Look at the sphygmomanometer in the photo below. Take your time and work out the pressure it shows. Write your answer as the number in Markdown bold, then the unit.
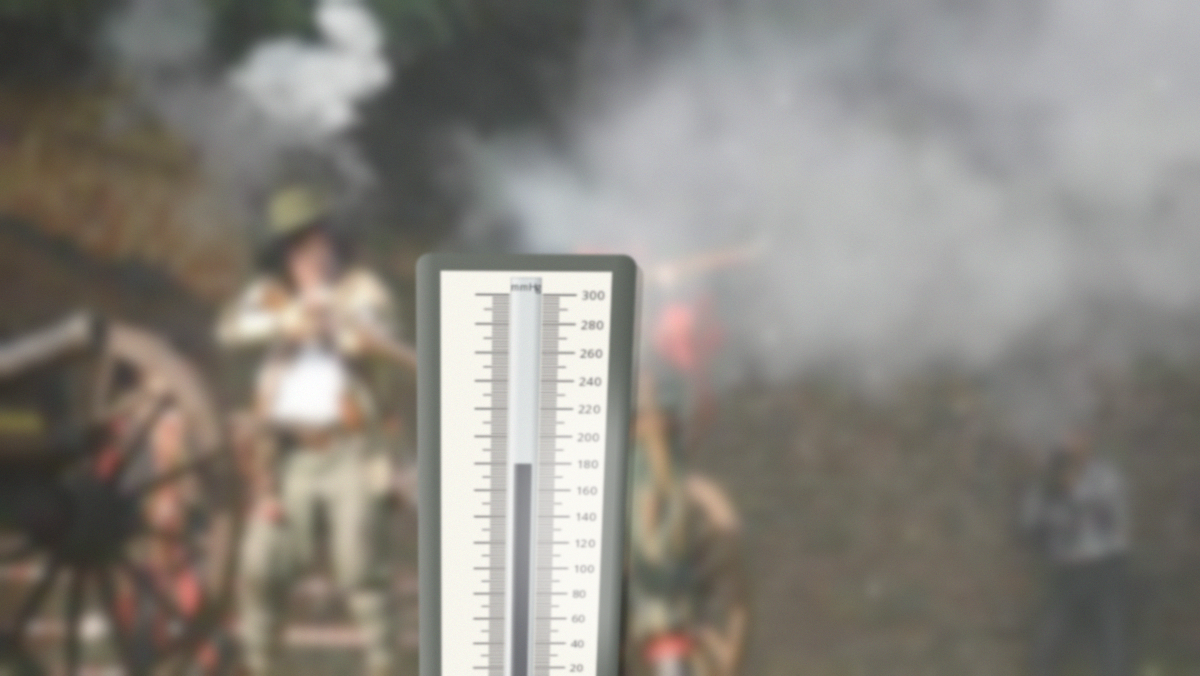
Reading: **180** mmHg
